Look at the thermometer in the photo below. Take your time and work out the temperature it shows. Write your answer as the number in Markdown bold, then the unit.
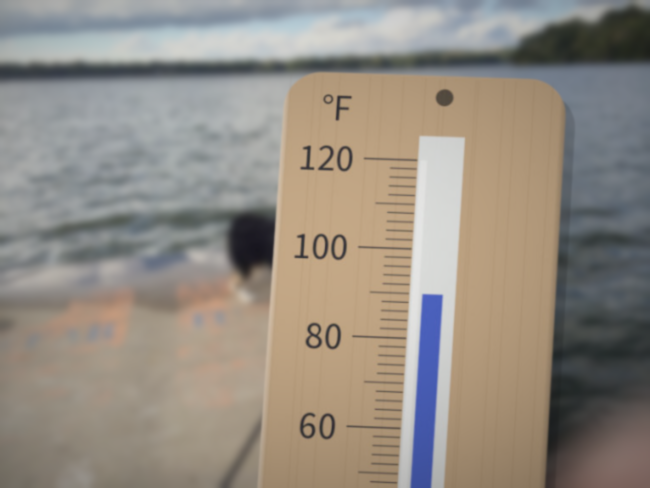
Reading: **90** °F
